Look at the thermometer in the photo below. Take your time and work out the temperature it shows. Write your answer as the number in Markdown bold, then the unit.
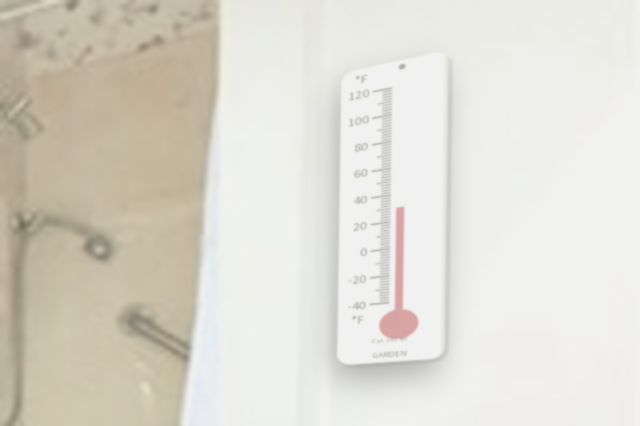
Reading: **30** °F
